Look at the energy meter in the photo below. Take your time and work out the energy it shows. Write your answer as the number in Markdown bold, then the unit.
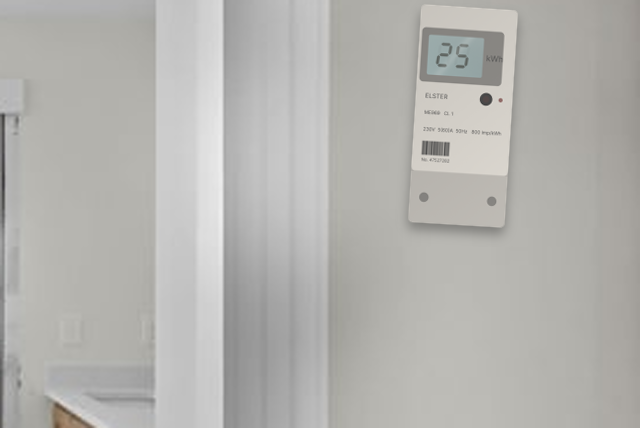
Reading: **25** kWh
